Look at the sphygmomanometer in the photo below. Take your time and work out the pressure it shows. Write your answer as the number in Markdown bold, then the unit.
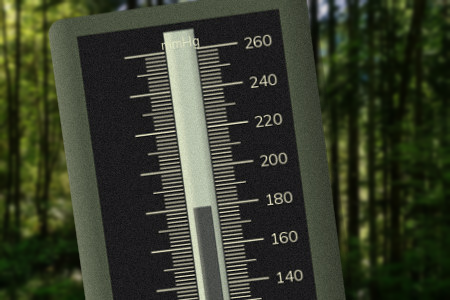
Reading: **180** mmHg
